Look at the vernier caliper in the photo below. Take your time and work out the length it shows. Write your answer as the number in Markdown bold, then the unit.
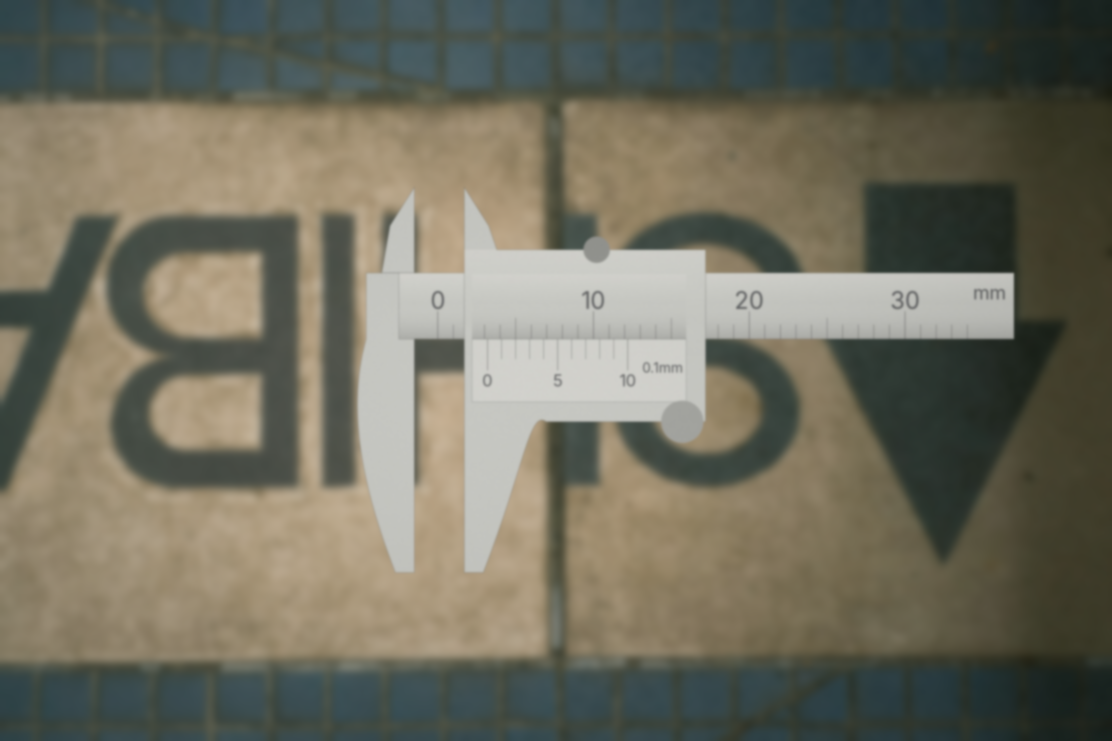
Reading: **3.2** mm
